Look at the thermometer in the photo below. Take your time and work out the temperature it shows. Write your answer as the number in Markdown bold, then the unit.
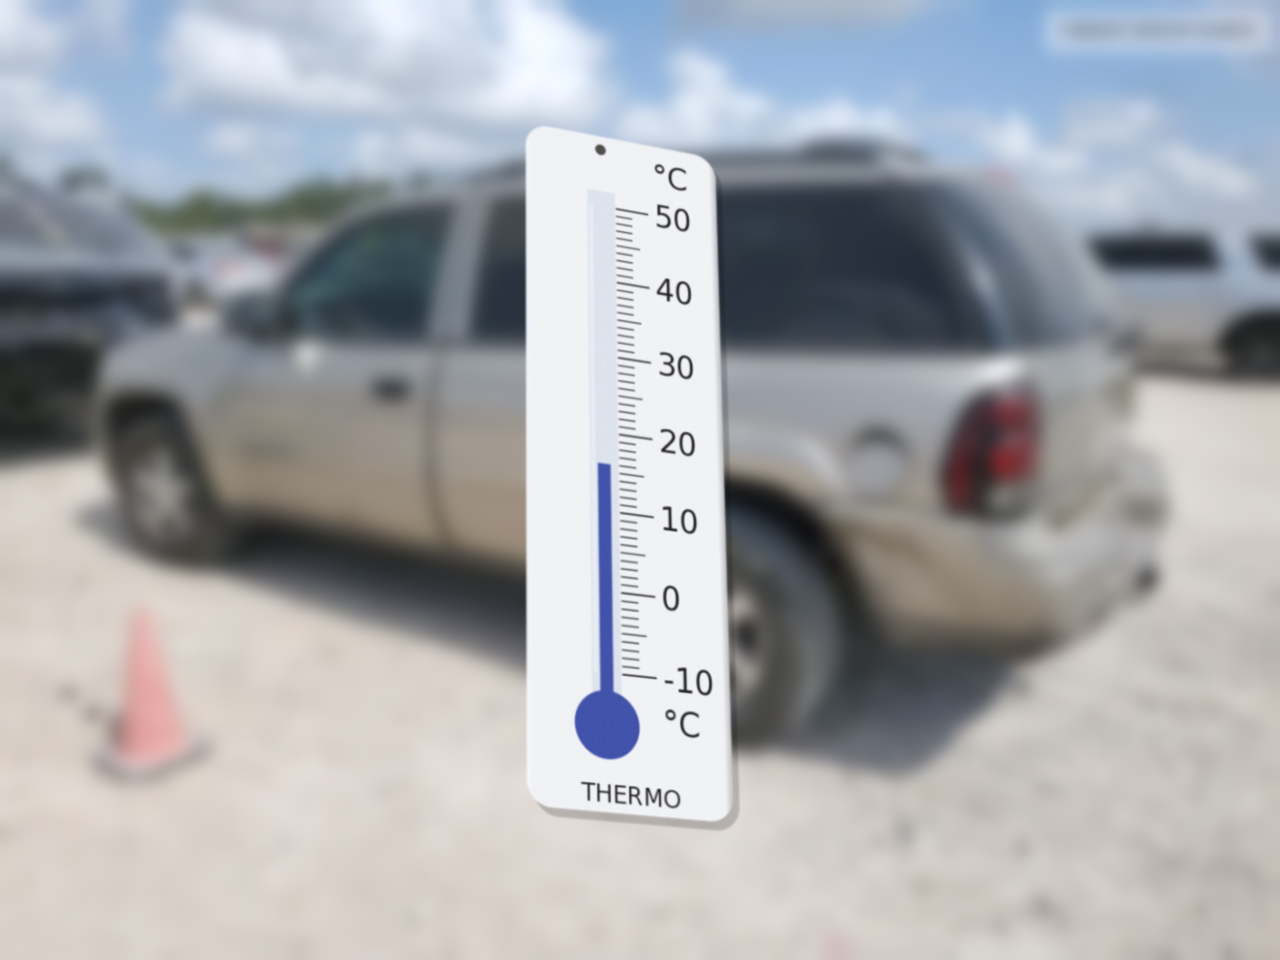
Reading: **16** °C
